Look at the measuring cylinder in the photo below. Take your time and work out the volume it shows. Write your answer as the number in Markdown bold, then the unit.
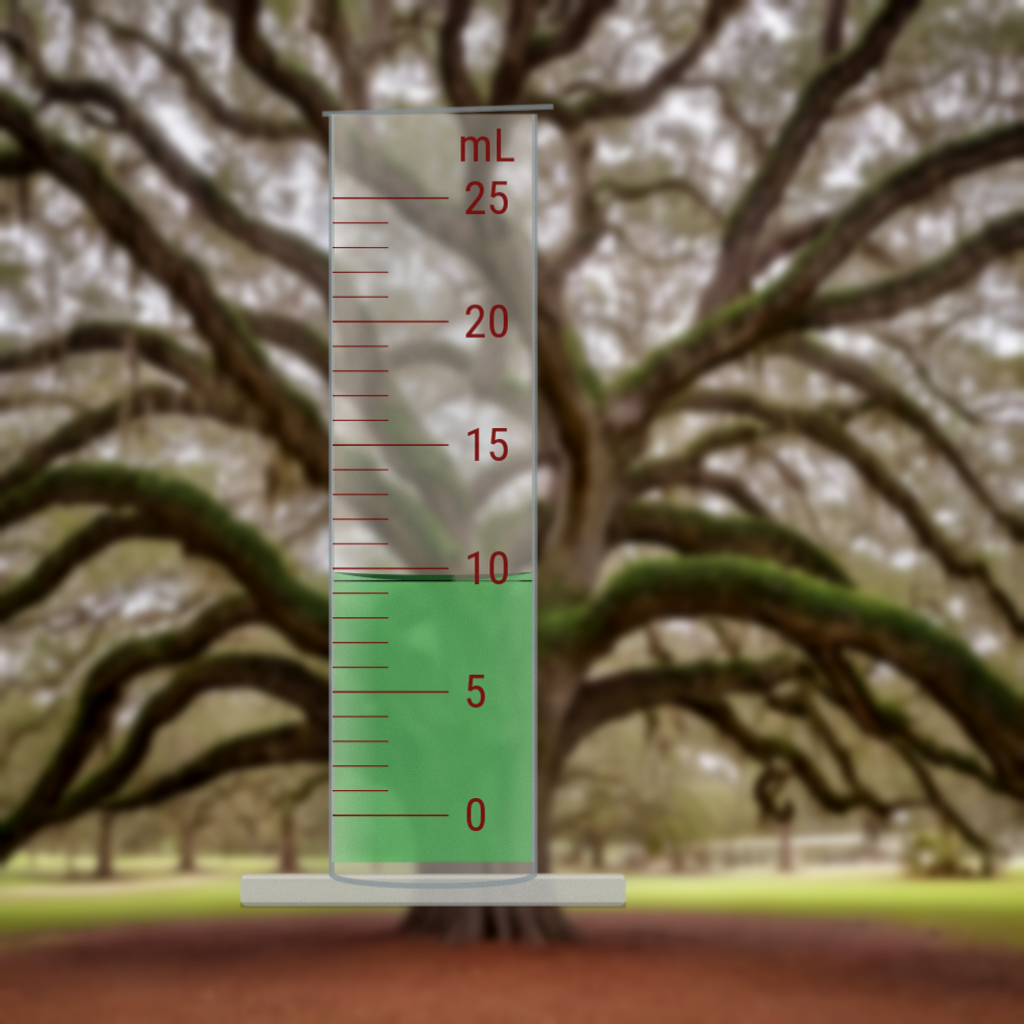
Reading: **9.5** mL
